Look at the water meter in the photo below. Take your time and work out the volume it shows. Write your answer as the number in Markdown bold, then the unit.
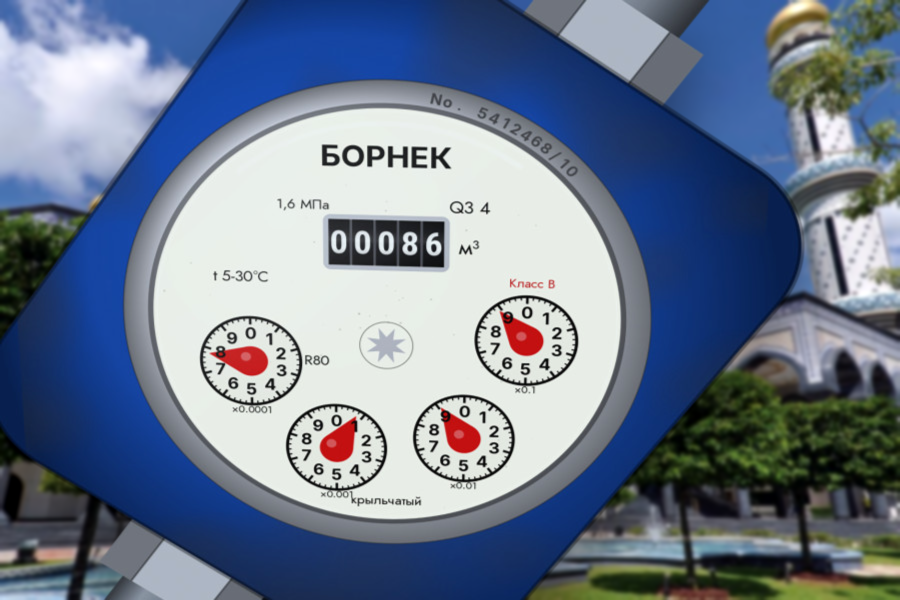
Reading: **86.8907** m³
